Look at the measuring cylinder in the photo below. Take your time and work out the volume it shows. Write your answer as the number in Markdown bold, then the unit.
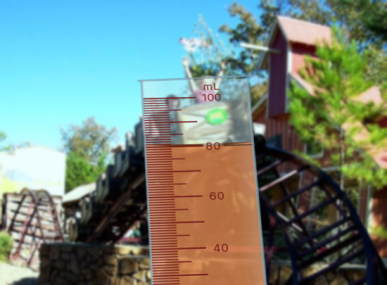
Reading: **80** mL
